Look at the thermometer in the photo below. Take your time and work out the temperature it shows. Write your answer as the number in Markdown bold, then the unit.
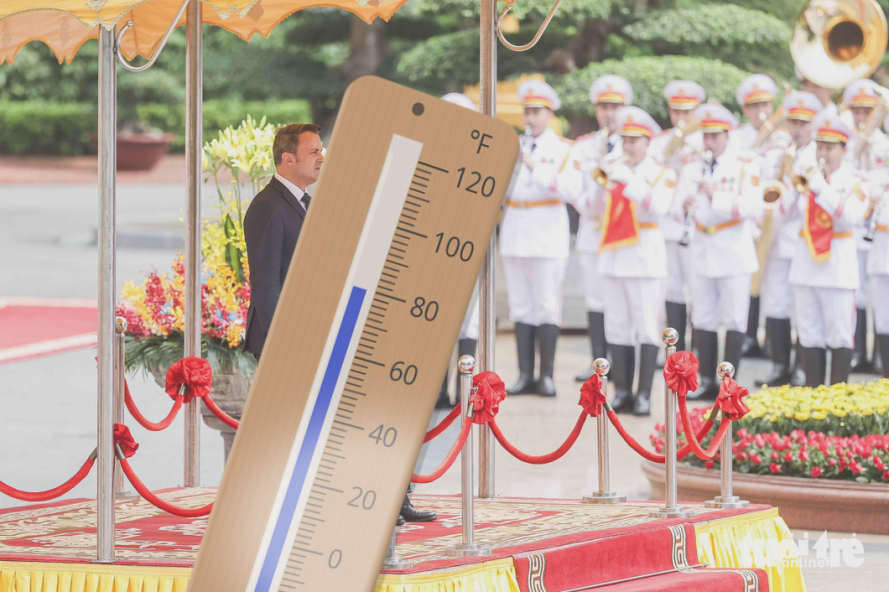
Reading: **80** °F
